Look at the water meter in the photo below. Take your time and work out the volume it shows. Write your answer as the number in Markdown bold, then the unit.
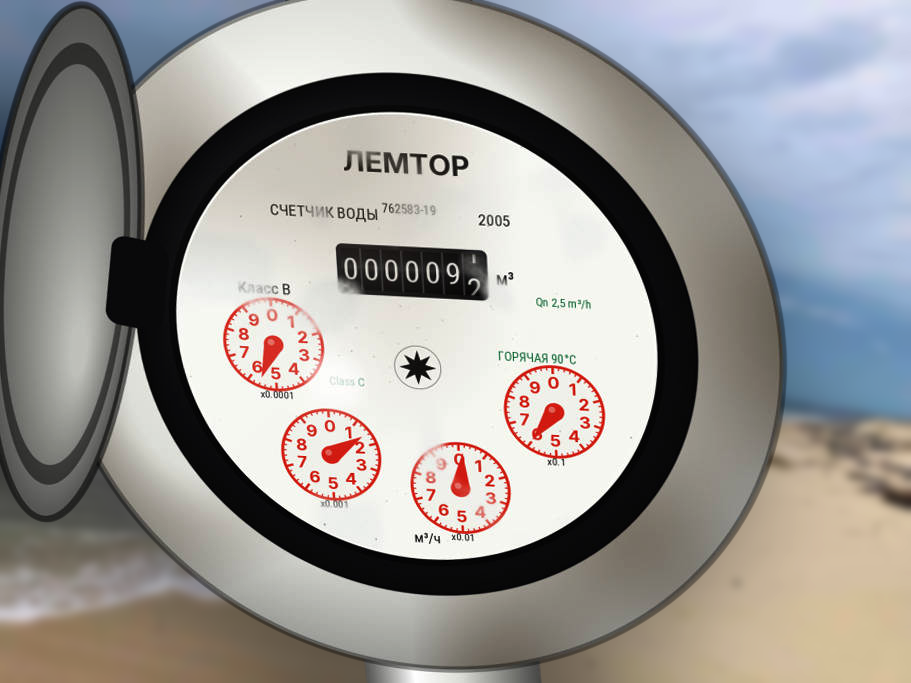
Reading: **91.6015** m³
